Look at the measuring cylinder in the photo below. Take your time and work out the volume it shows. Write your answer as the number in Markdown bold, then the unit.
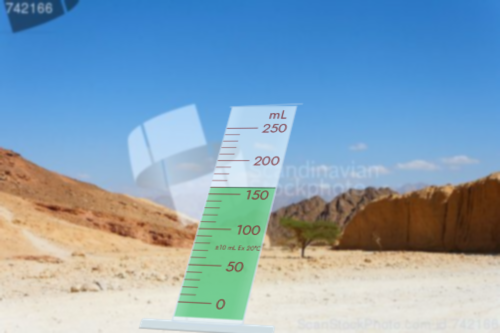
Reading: **160** mL
